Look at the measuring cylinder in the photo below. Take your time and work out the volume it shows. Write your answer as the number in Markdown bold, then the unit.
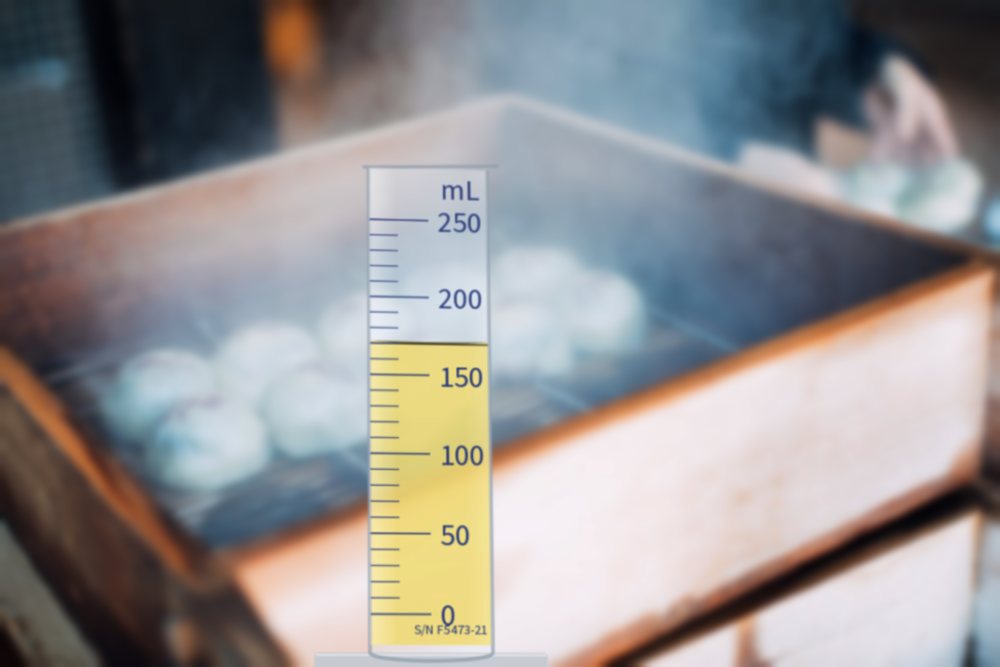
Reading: **170** mL
